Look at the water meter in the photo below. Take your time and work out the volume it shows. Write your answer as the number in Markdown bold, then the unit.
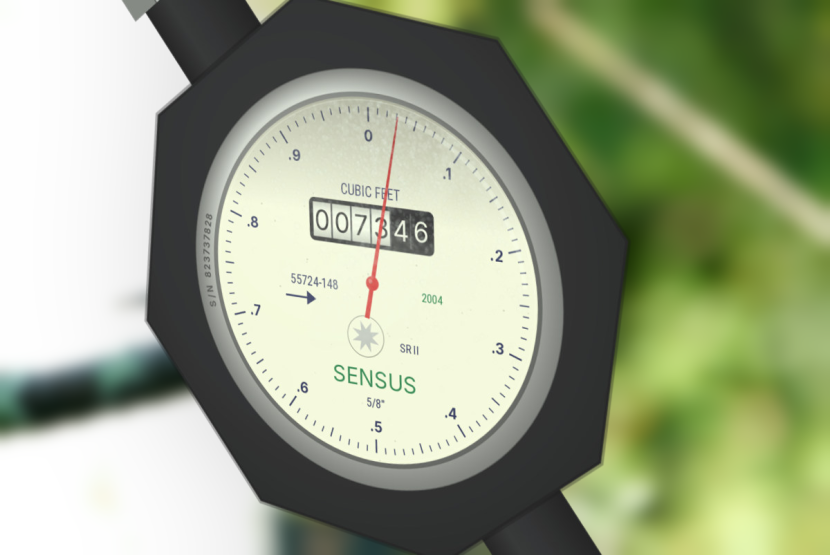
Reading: **7346.03** ft³
